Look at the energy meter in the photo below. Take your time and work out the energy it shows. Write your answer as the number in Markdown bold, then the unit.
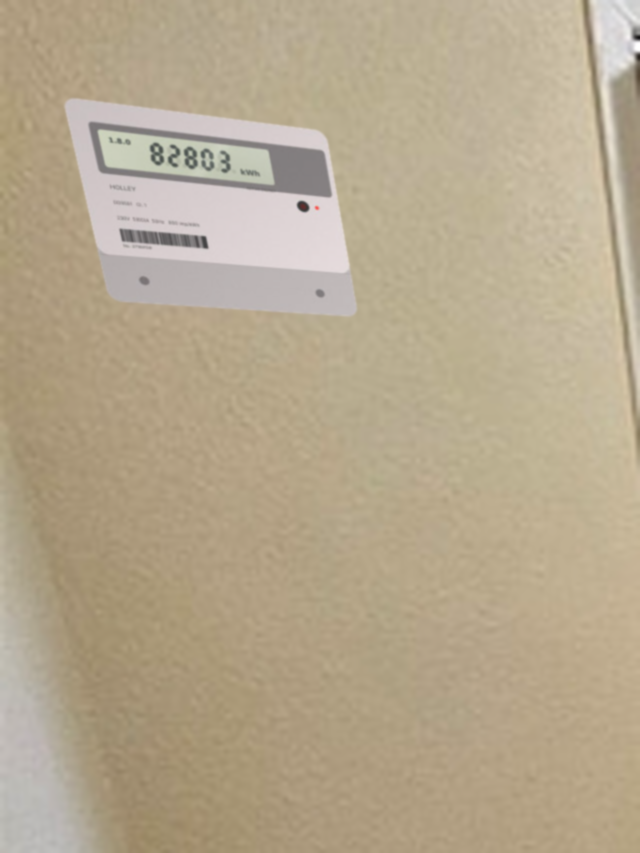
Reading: **82803** kWh
